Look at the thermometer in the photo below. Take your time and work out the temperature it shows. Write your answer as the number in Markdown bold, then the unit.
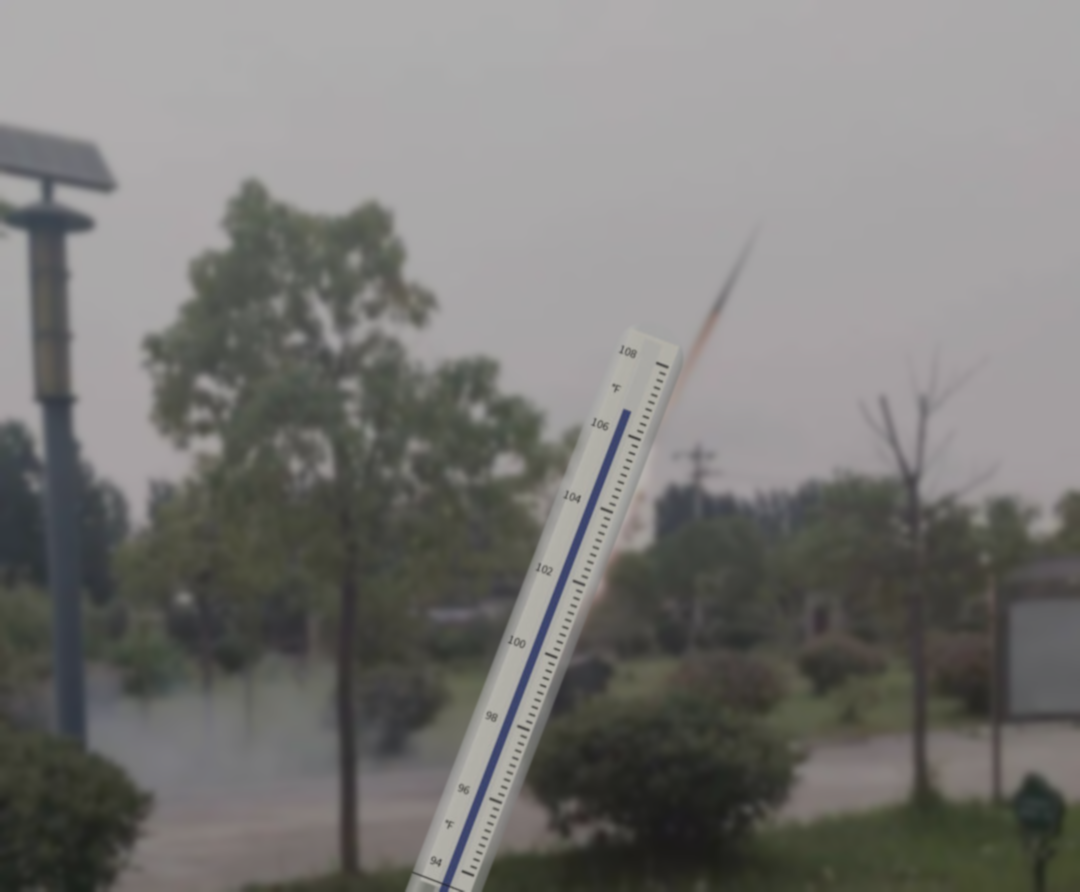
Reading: **106.6** °F
